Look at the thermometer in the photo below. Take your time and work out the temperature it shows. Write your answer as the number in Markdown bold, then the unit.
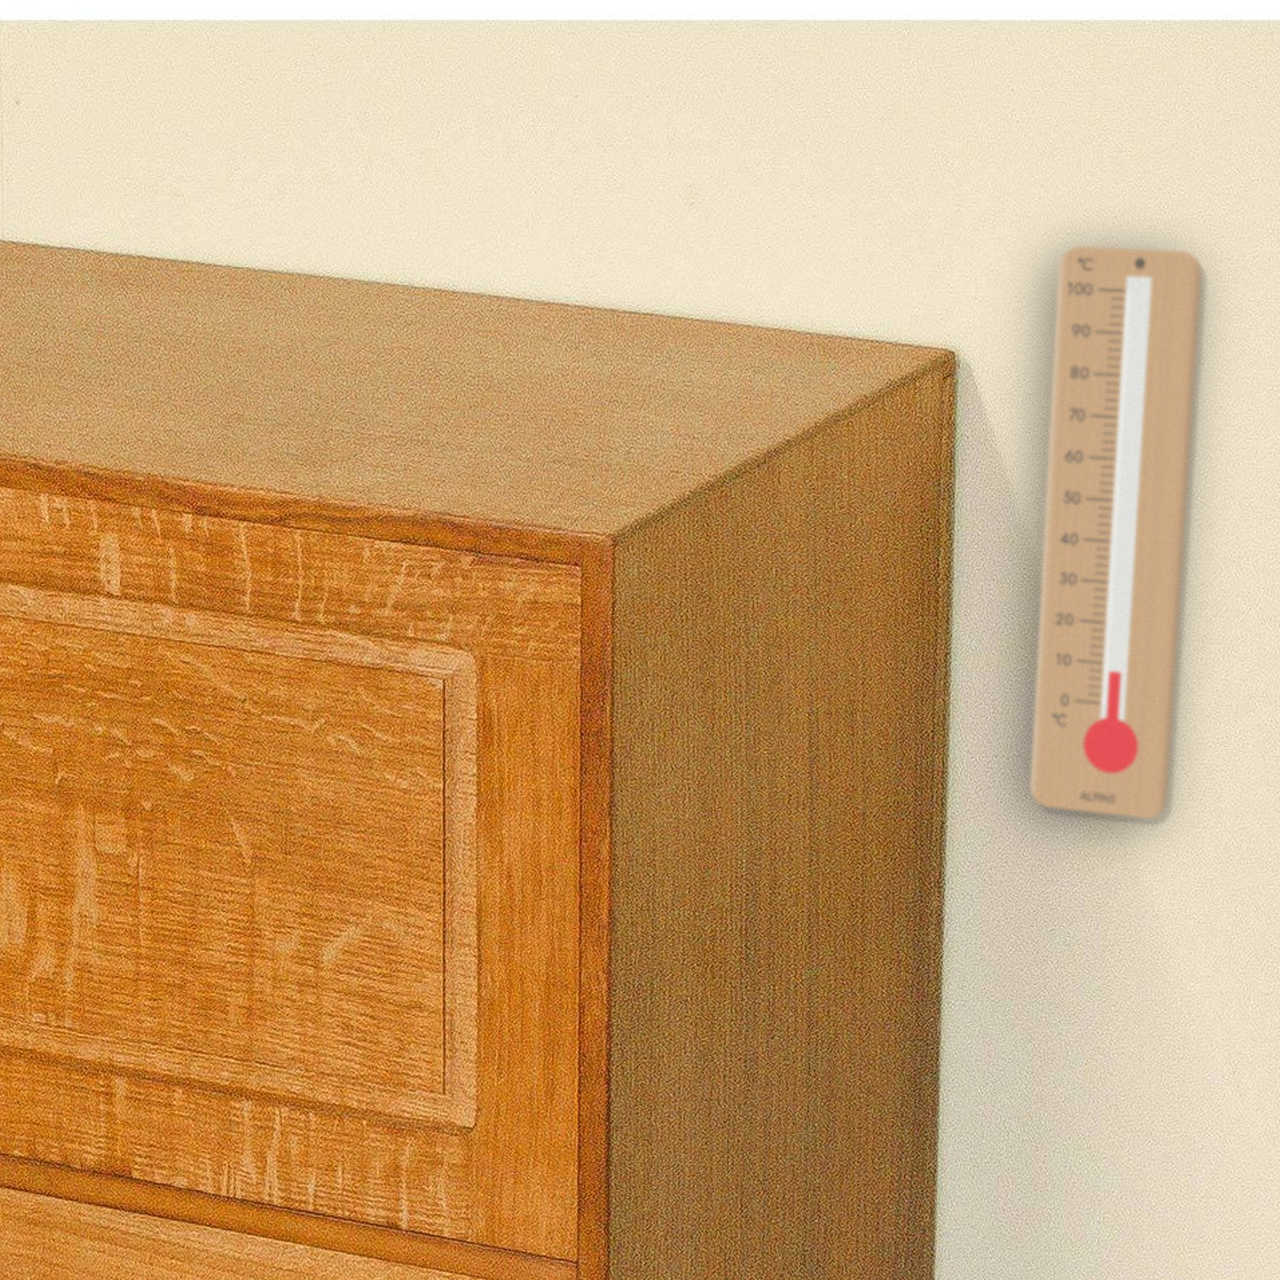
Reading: **8** °C
